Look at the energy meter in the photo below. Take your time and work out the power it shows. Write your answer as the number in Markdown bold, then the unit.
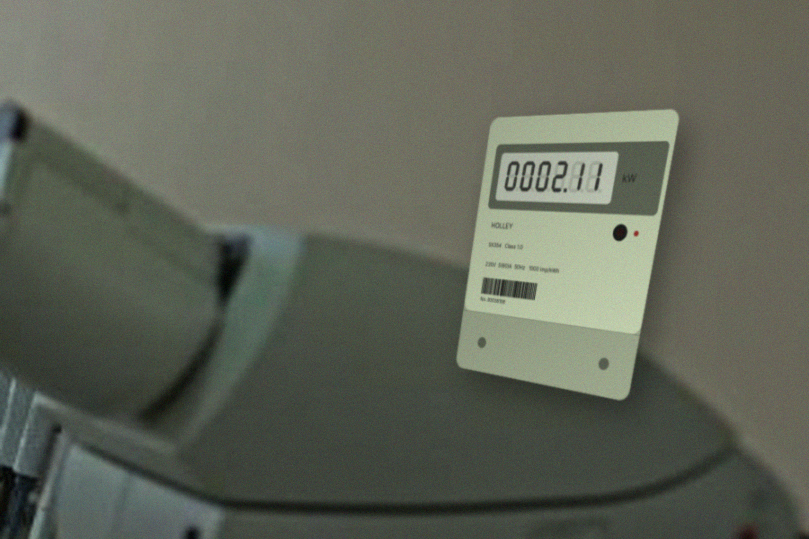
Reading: **2.11** kW
